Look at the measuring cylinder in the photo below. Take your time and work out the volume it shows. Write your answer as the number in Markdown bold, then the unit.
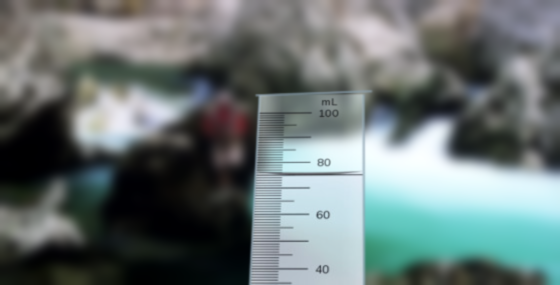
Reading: **75** mL
